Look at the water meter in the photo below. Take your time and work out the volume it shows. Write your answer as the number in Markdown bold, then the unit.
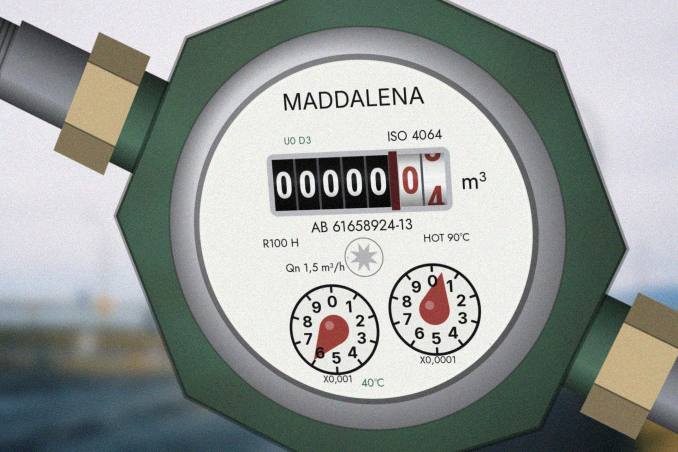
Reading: **0.0360** m³
